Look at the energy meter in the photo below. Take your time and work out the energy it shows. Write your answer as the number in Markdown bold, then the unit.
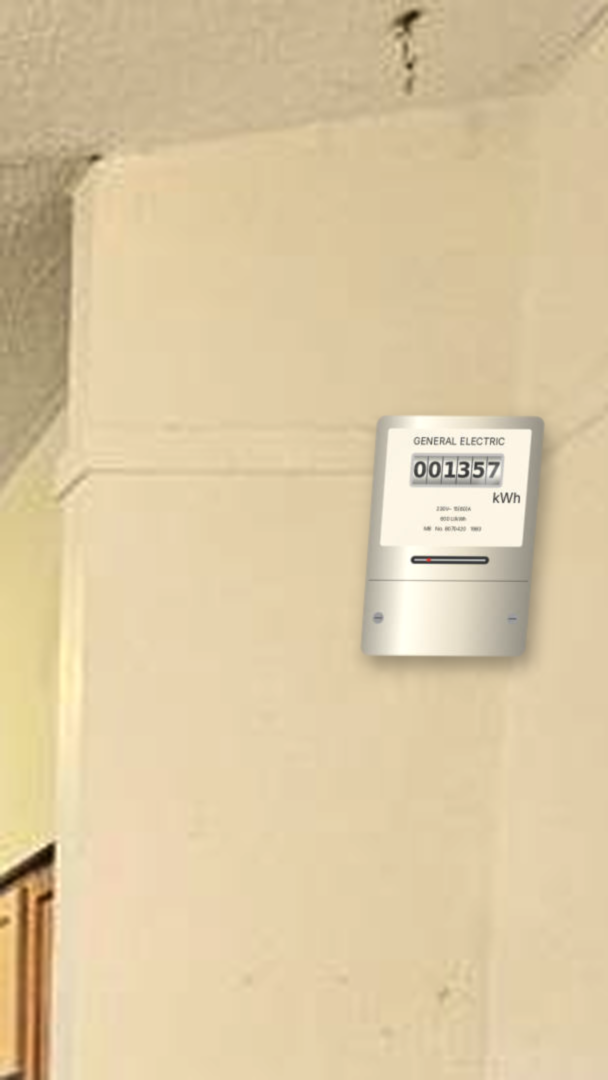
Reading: **1357** kWh
